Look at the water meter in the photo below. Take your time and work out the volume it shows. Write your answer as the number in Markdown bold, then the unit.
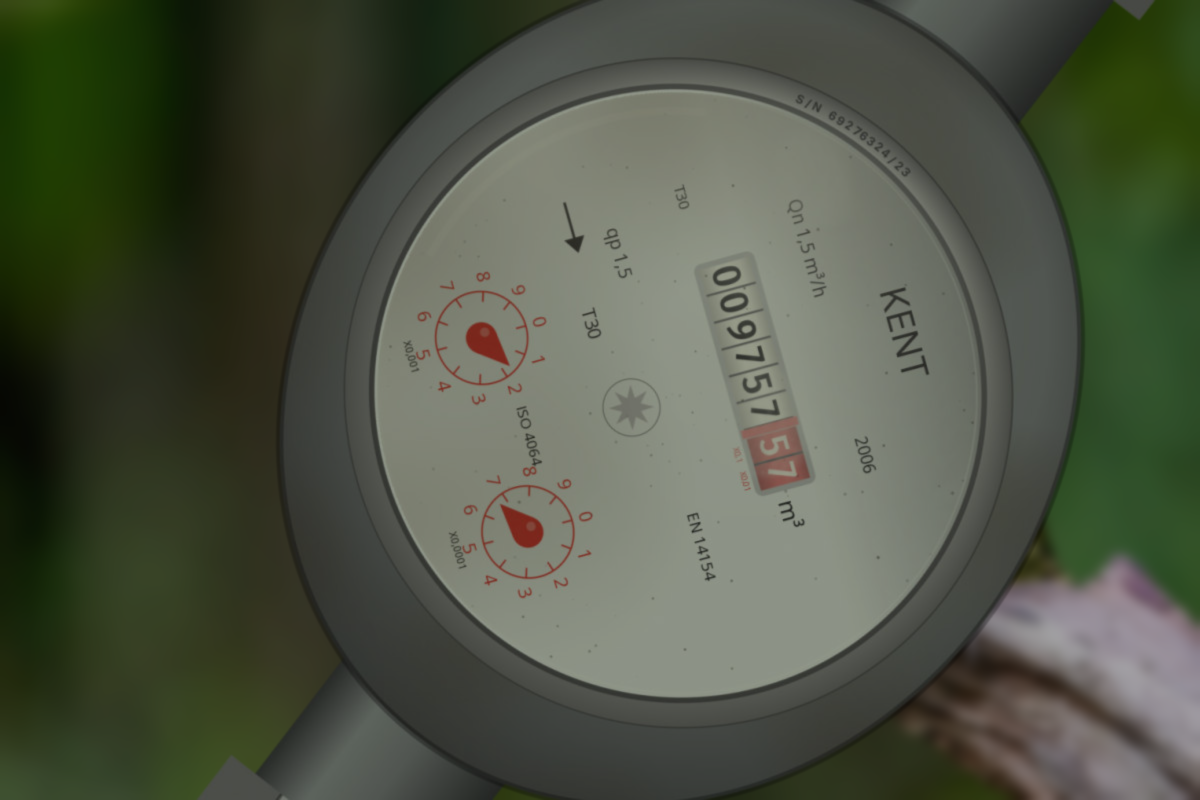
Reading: **9757.5716** m³
